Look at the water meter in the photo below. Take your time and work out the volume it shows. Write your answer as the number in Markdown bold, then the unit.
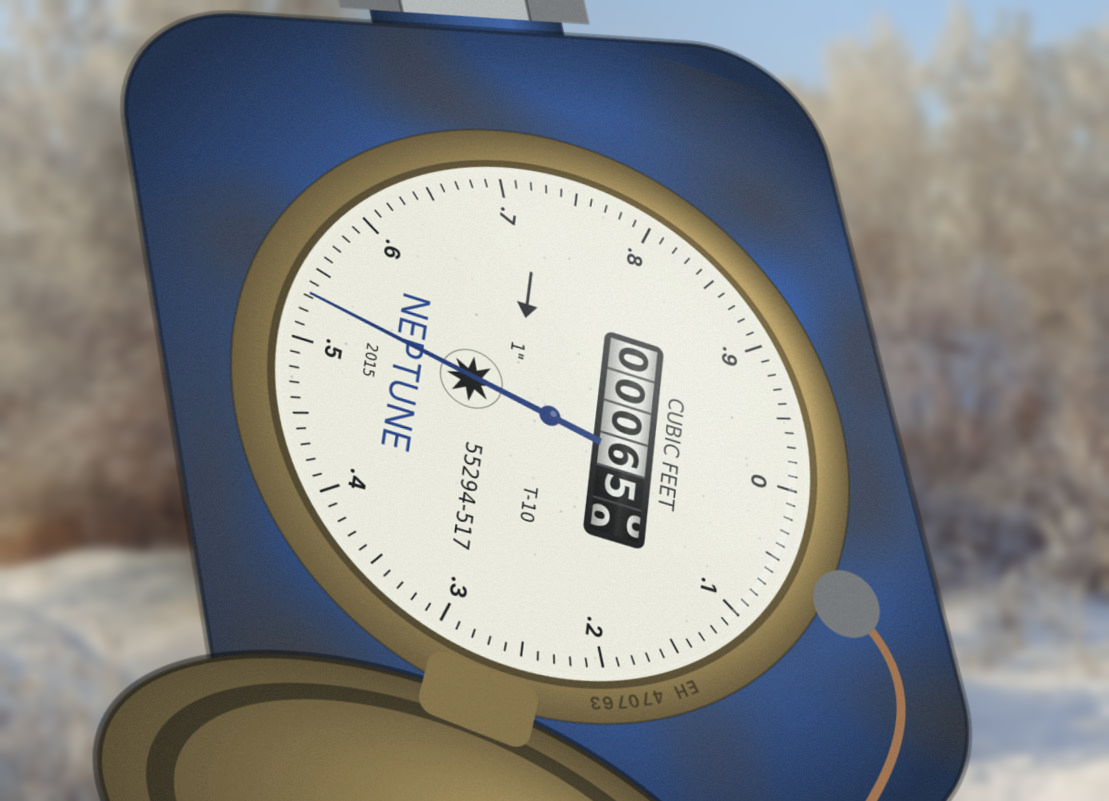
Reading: **658.53** ft³
